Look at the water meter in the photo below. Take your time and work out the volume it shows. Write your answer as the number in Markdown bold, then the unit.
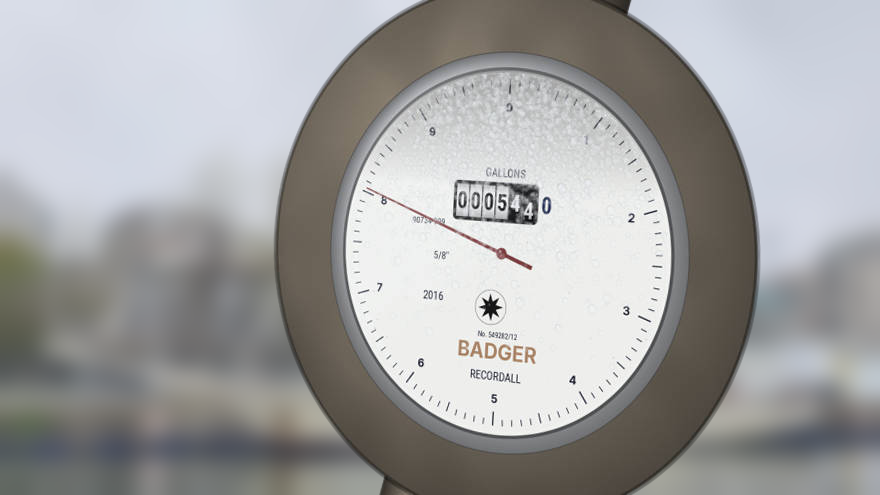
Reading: **5438.0** gal
